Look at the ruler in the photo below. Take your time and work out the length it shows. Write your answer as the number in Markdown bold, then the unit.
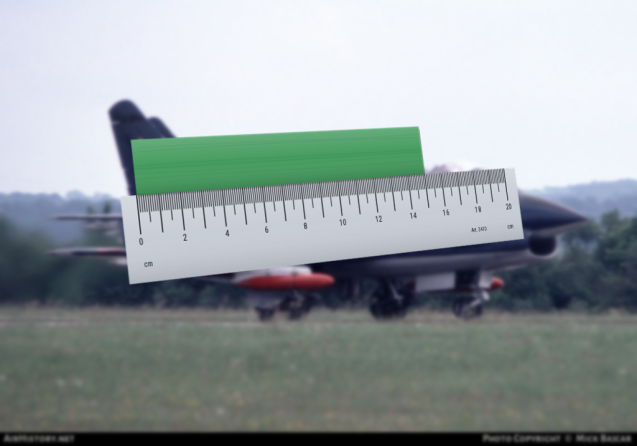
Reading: **15** cm
